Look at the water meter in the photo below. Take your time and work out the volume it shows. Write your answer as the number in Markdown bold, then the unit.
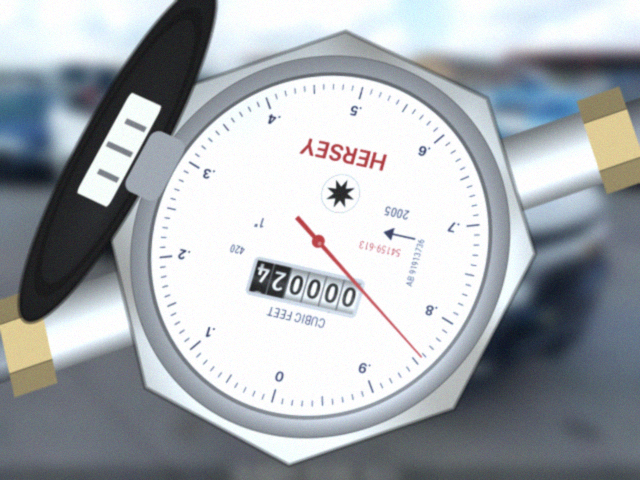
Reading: **23.84** ft³
